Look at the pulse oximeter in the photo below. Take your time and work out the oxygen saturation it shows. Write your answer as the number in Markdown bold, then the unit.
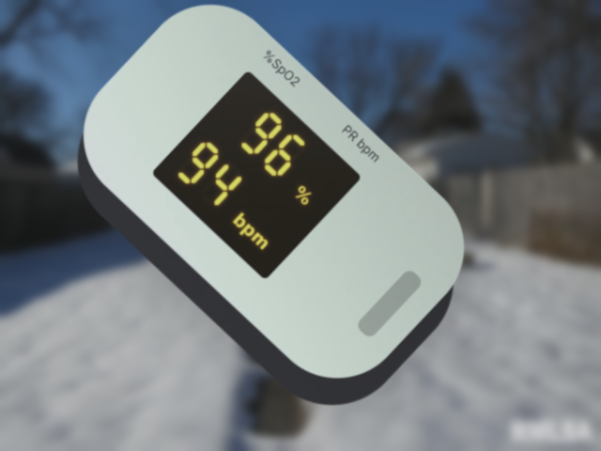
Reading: **96** %
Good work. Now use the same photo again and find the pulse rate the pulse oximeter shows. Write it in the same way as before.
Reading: **94** bpm
